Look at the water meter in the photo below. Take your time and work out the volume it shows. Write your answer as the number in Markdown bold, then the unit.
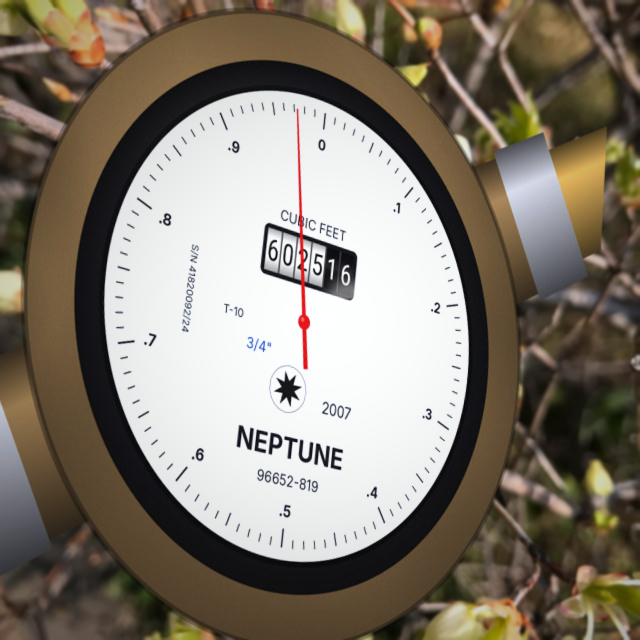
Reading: **602515.97** ft³
